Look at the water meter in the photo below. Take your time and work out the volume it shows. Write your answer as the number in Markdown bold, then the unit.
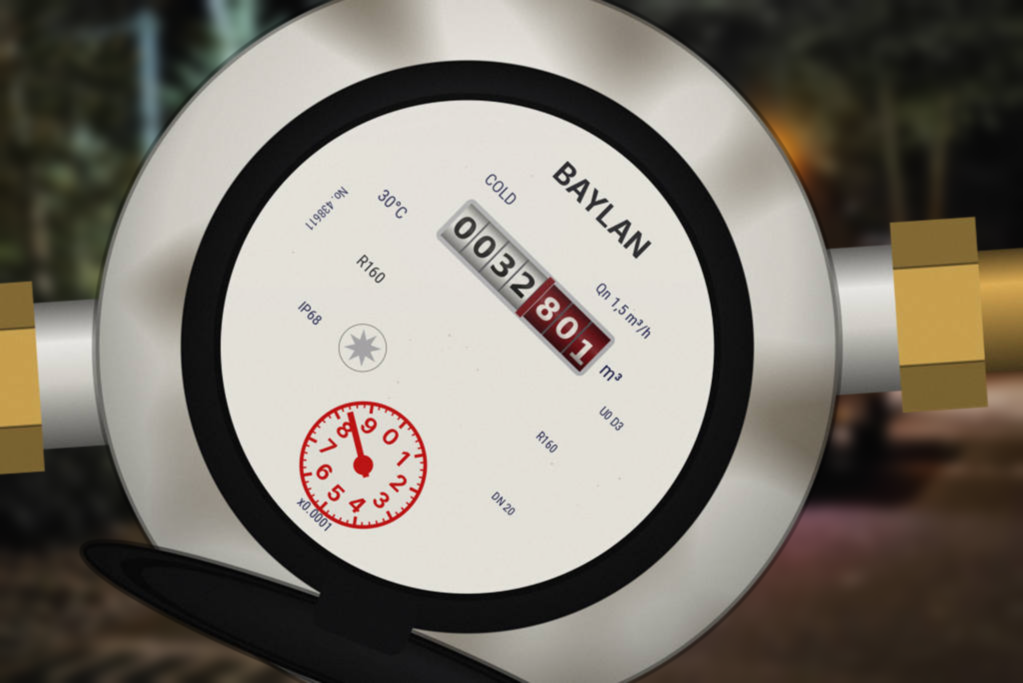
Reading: **32.8008** m³
